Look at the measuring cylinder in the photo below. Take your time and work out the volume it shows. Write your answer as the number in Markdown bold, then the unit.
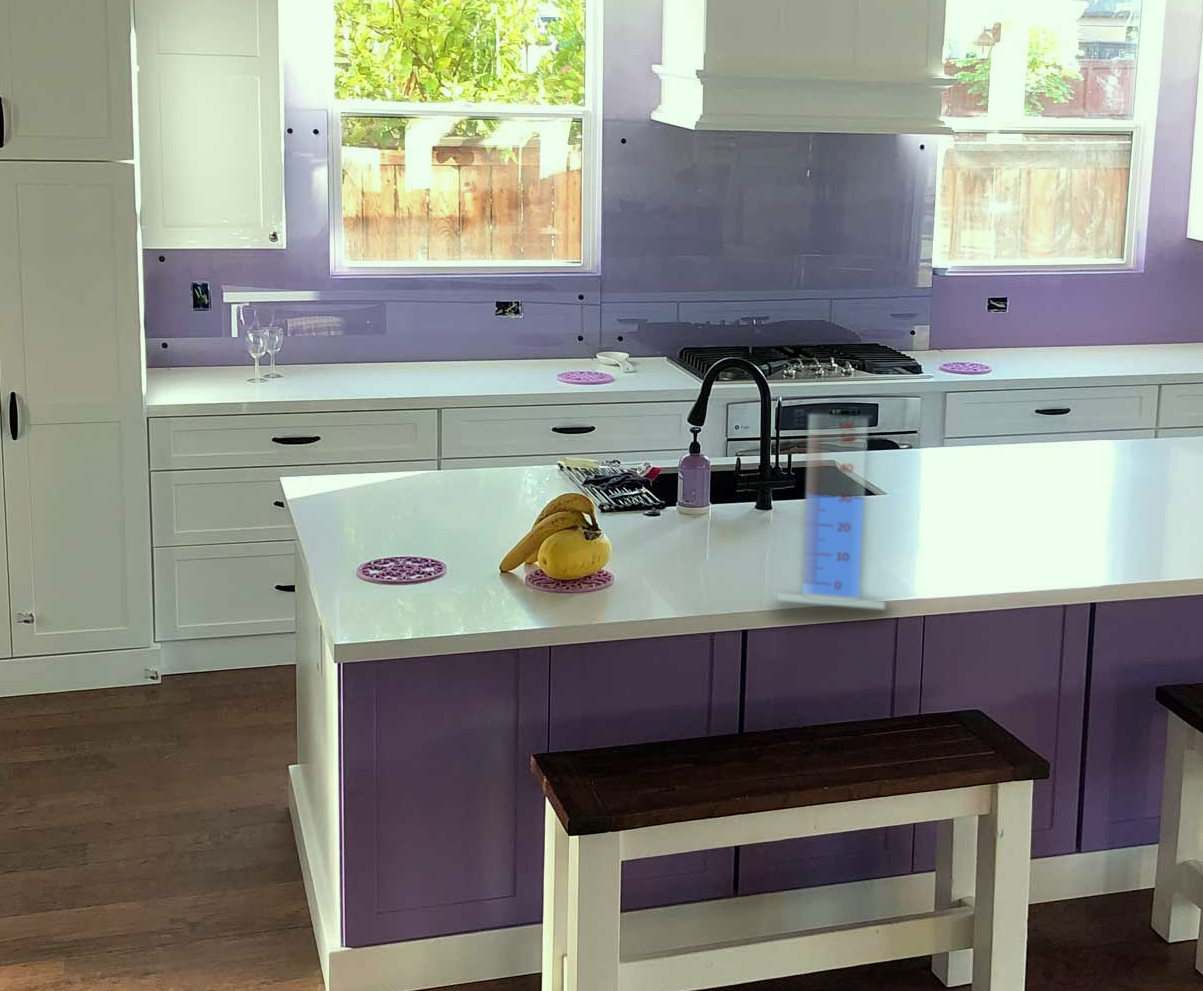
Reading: **30** mL
